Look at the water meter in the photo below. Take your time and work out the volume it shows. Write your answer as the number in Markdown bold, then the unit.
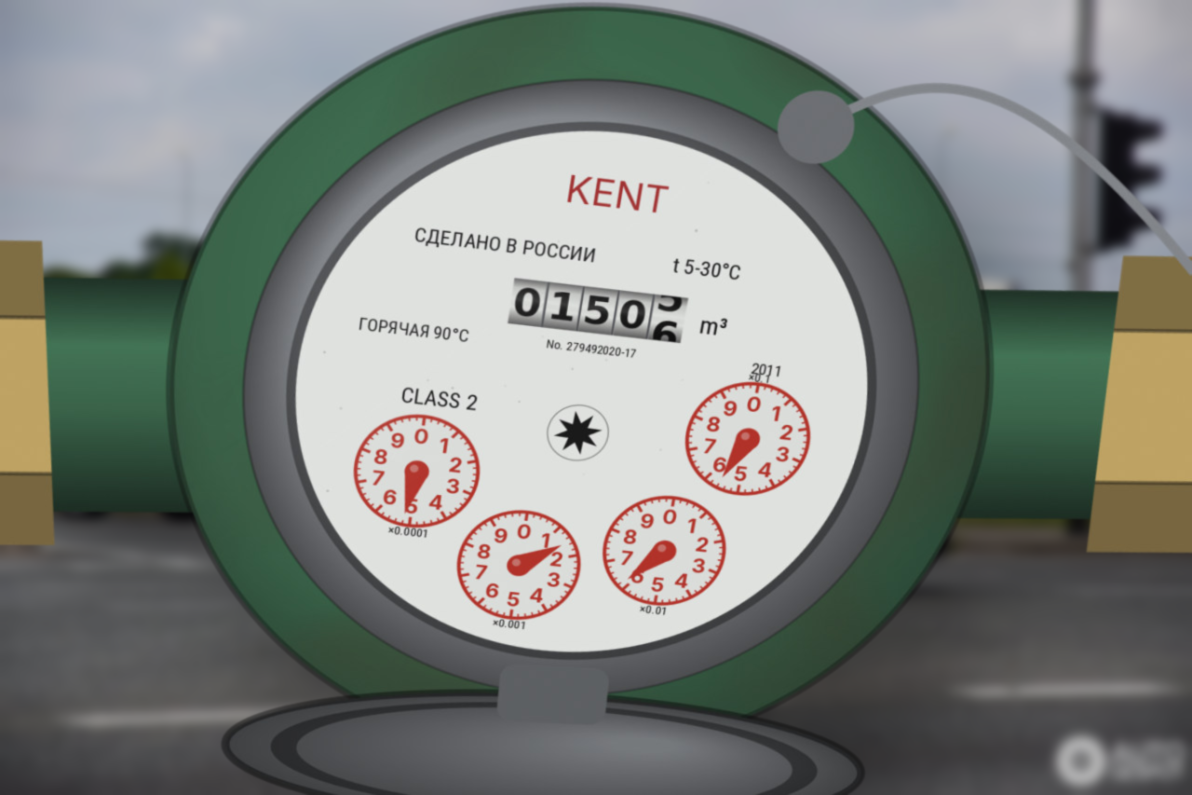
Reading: **1505.5615** m³
